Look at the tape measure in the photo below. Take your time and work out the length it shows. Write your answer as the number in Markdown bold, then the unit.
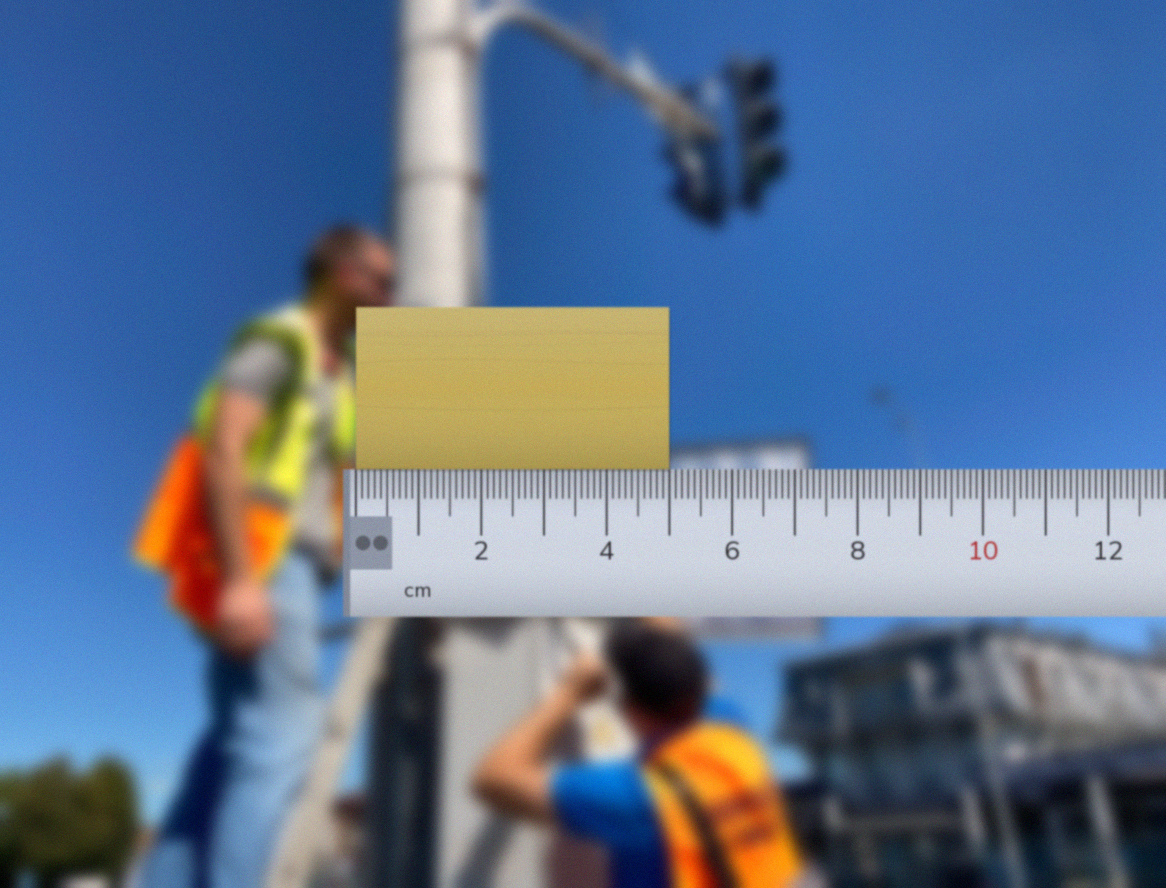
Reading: **5** cm
